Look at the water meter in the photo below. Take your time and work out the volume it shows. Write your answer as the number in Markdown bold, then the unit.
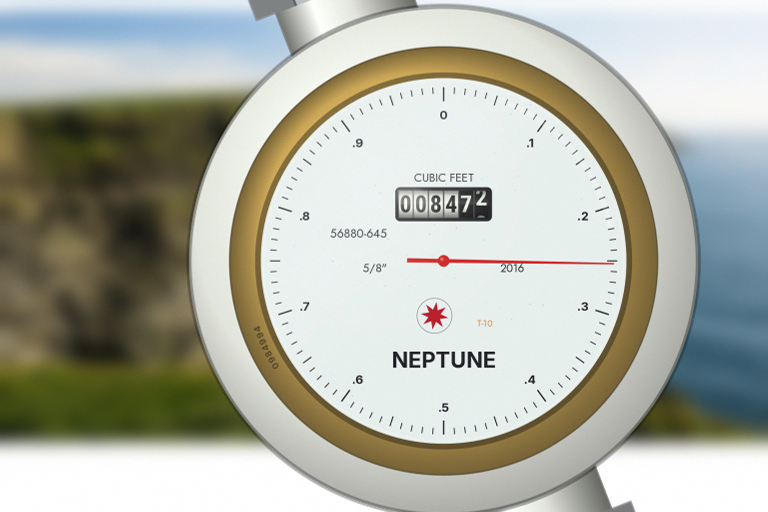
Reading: **8472.25** ft³
